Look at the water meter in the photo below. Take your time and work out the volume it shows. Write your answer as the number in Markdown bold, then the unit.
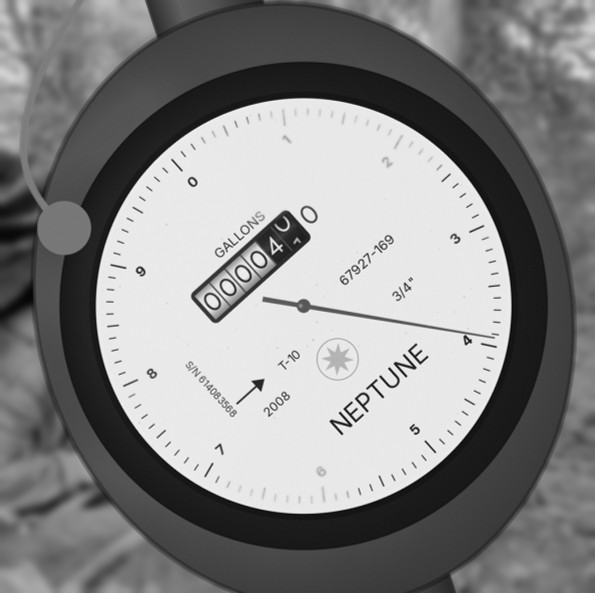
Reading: **403.9** gal
